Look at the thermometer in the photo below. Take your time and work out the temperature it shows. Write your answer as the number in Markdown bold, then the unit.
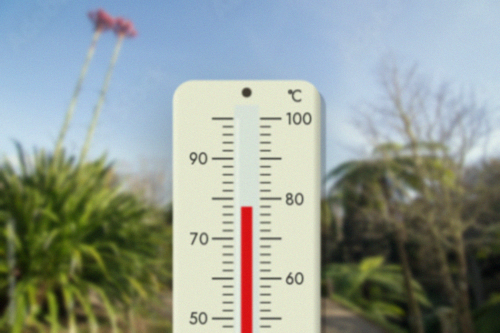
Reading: **78** °C
